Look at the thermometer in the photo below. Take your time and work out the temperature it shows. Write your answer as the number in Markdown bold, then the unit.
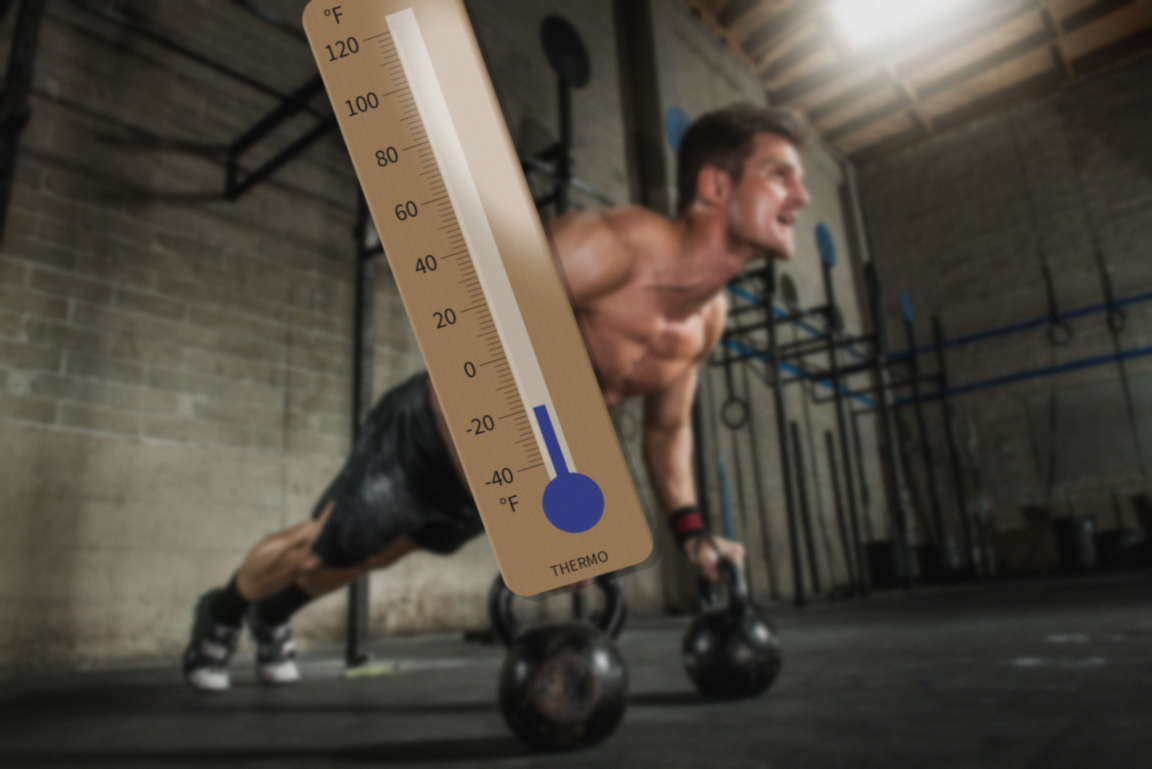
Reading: **-20** °F
